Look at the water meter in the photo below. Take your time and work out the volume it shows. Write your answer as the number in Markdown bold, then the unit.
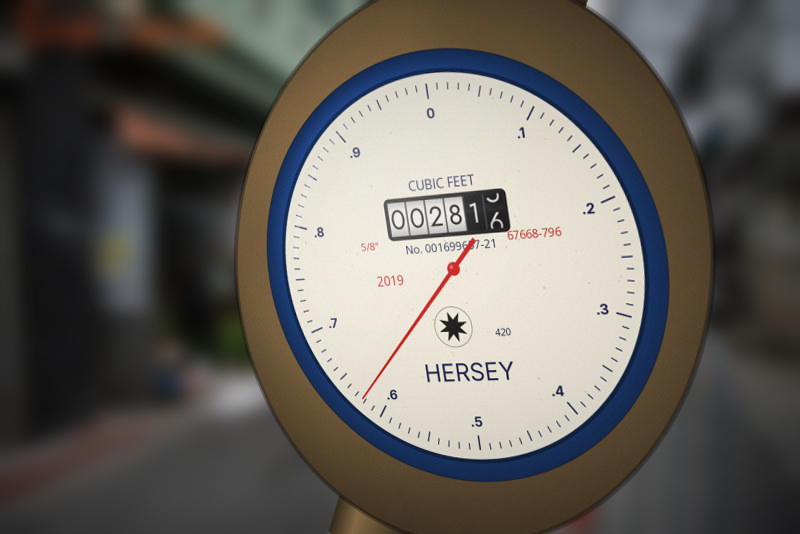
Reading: **2815.62** ft³
